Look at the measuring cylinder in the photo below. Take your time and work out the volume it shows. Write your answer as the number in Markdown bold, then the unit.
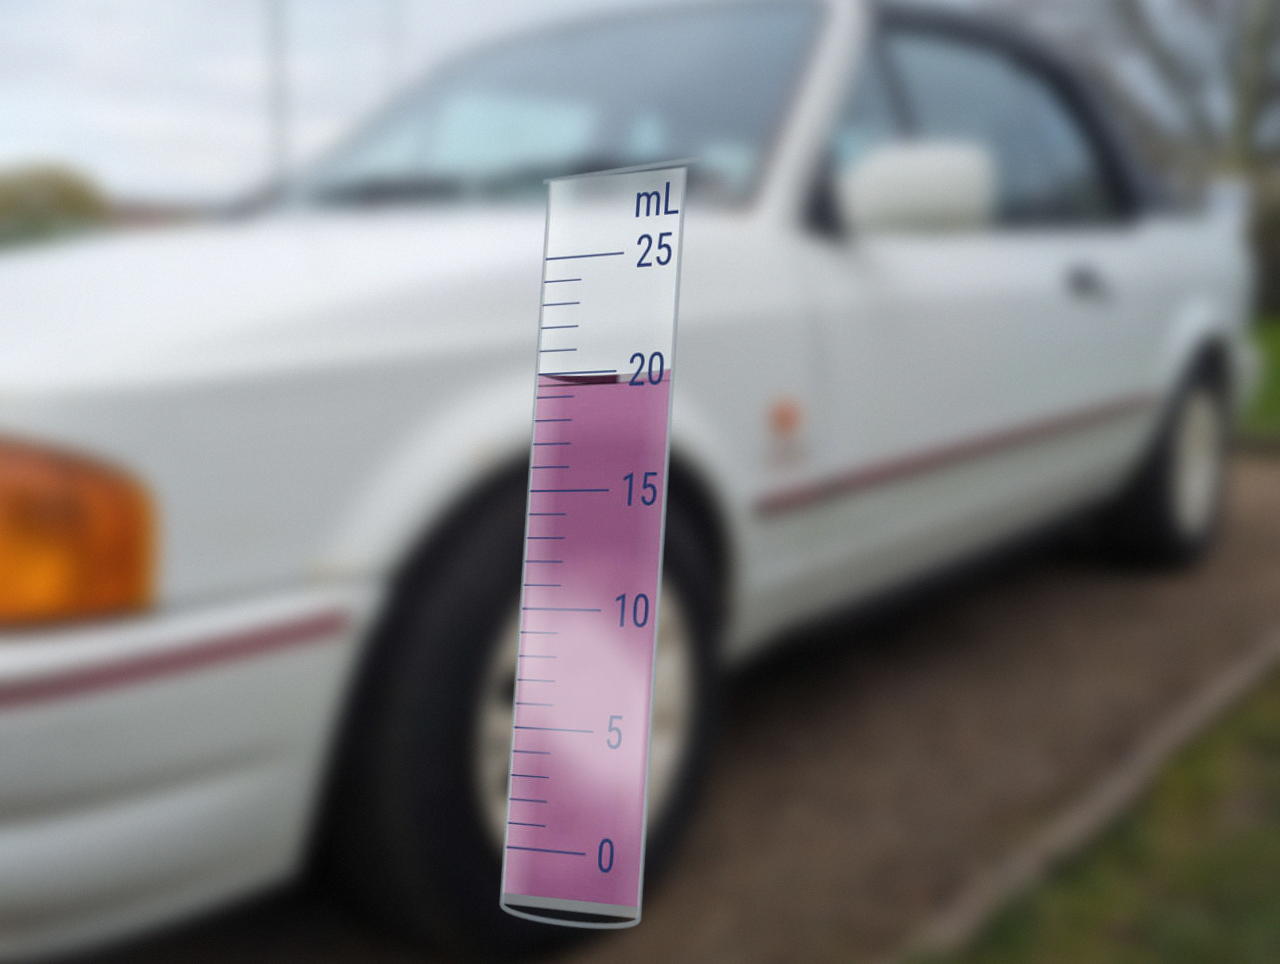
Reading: **19.5** mL
